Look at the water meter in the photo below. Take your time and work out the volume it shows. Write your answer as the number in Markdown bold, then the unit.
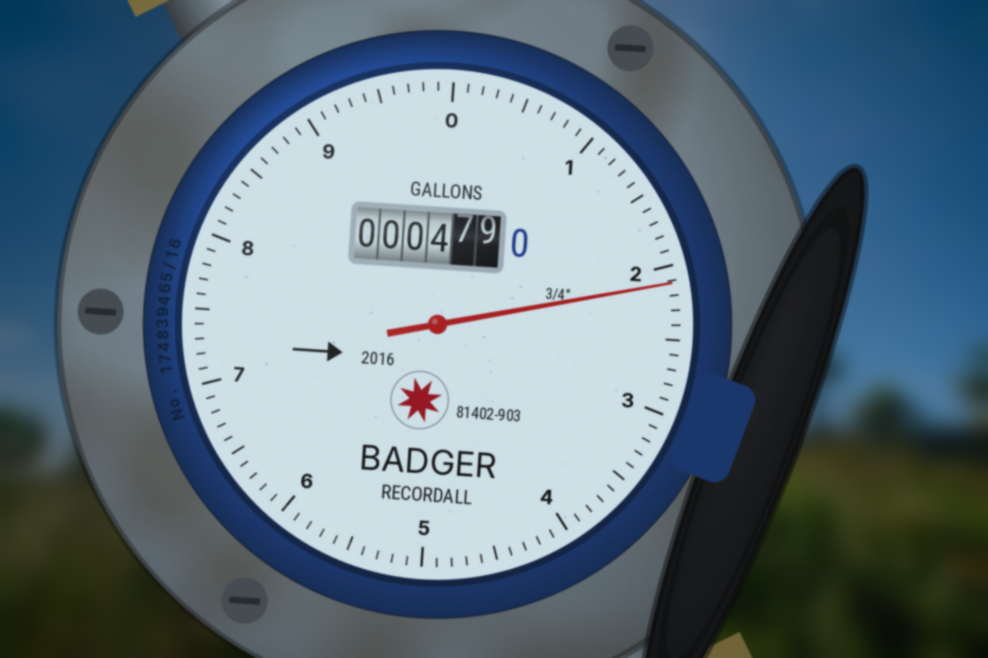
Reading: **4792.1** gal
